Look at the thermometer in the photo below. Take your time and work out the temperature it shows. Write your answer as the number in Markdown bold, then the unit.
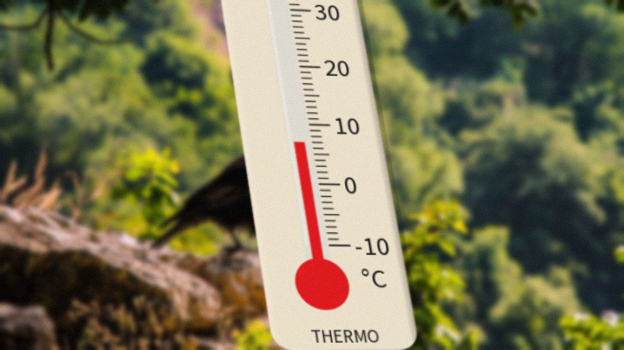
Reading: **7** °C
